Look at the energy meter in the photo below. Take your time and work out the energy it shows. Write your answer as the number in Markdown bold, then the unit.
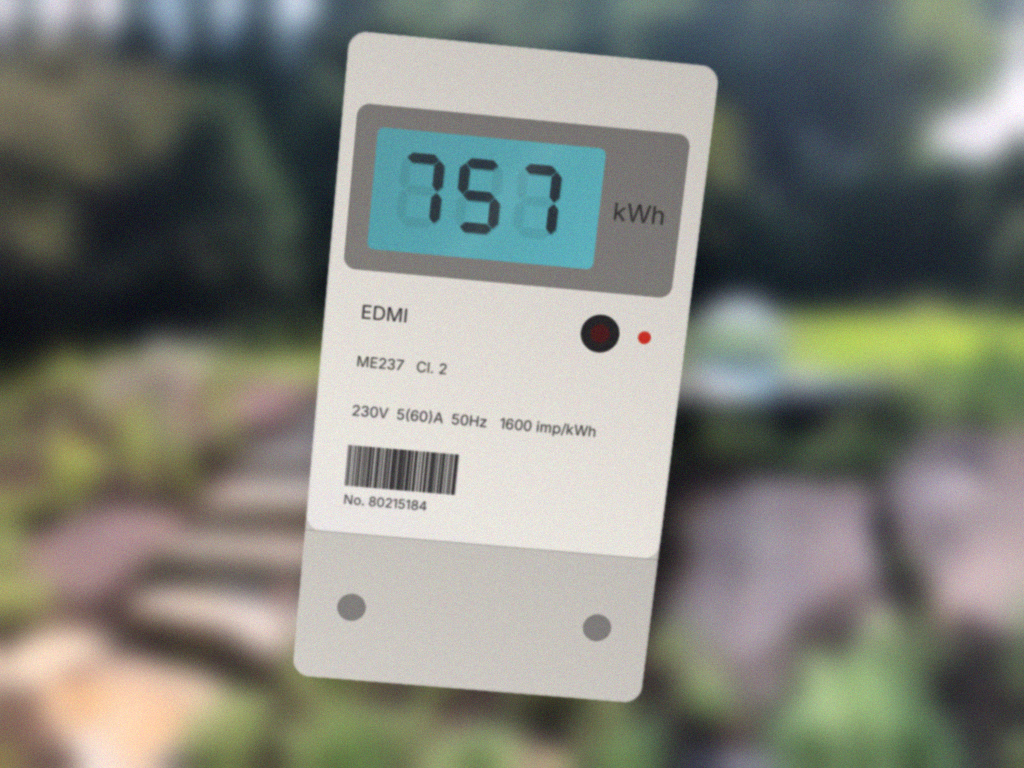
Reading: **757** kWh
